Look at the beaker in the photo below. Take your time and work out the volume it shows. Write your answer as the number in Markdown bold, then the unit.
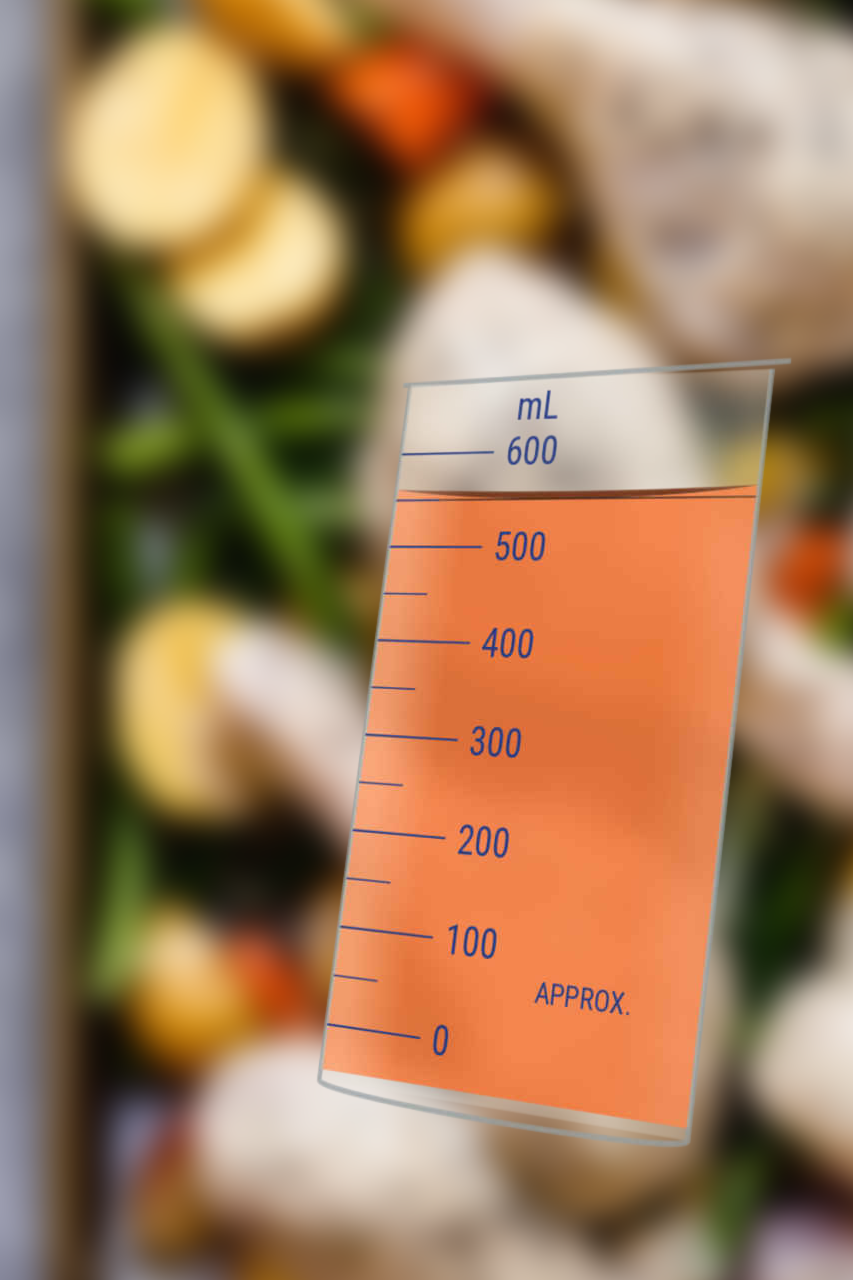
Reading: **550** mL
